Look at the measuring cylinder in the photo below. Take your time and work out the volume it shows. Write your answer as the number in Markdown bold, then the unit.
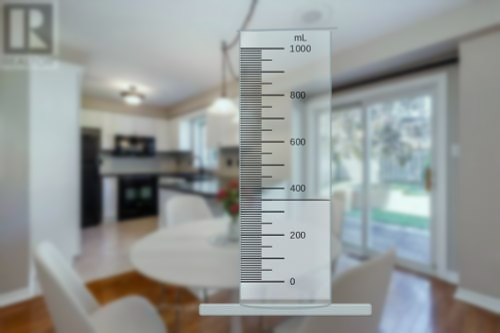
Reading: **350** mL
